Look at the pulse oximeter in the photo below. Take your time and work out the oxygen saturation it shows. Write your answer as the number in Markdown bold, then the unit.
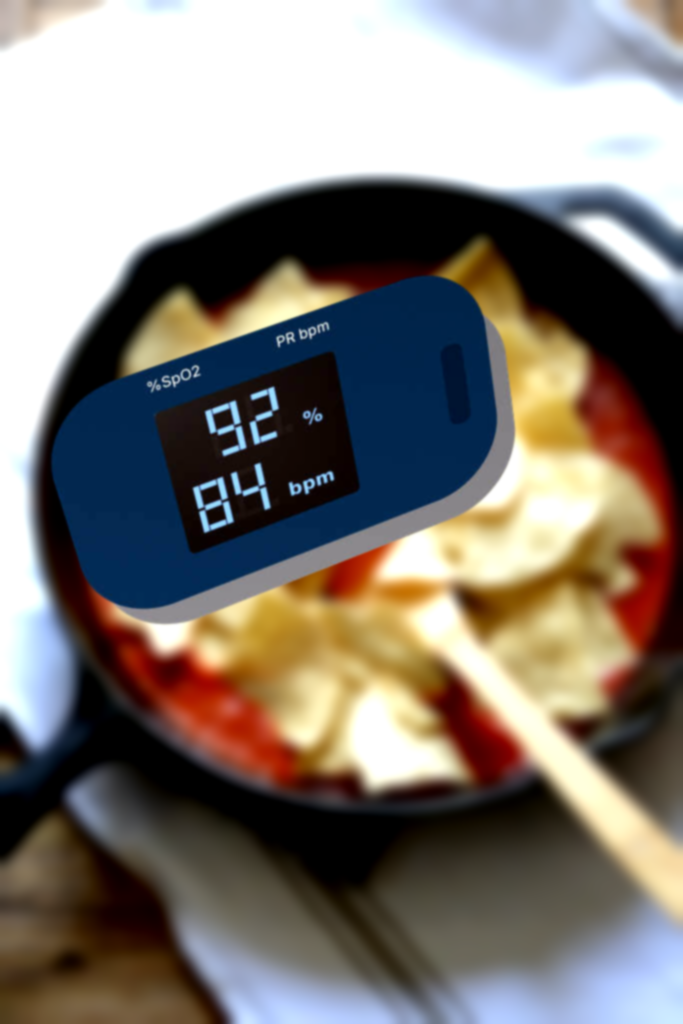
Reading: **92** %
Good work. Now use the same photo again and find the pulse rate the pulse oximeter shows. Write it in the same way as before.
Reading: **84** bpm
